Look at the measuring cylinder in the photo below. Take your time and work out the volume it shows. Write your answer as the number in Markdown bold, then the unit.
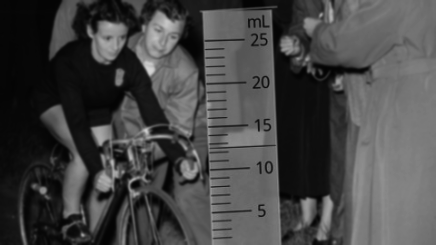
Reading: **12.5** mL
